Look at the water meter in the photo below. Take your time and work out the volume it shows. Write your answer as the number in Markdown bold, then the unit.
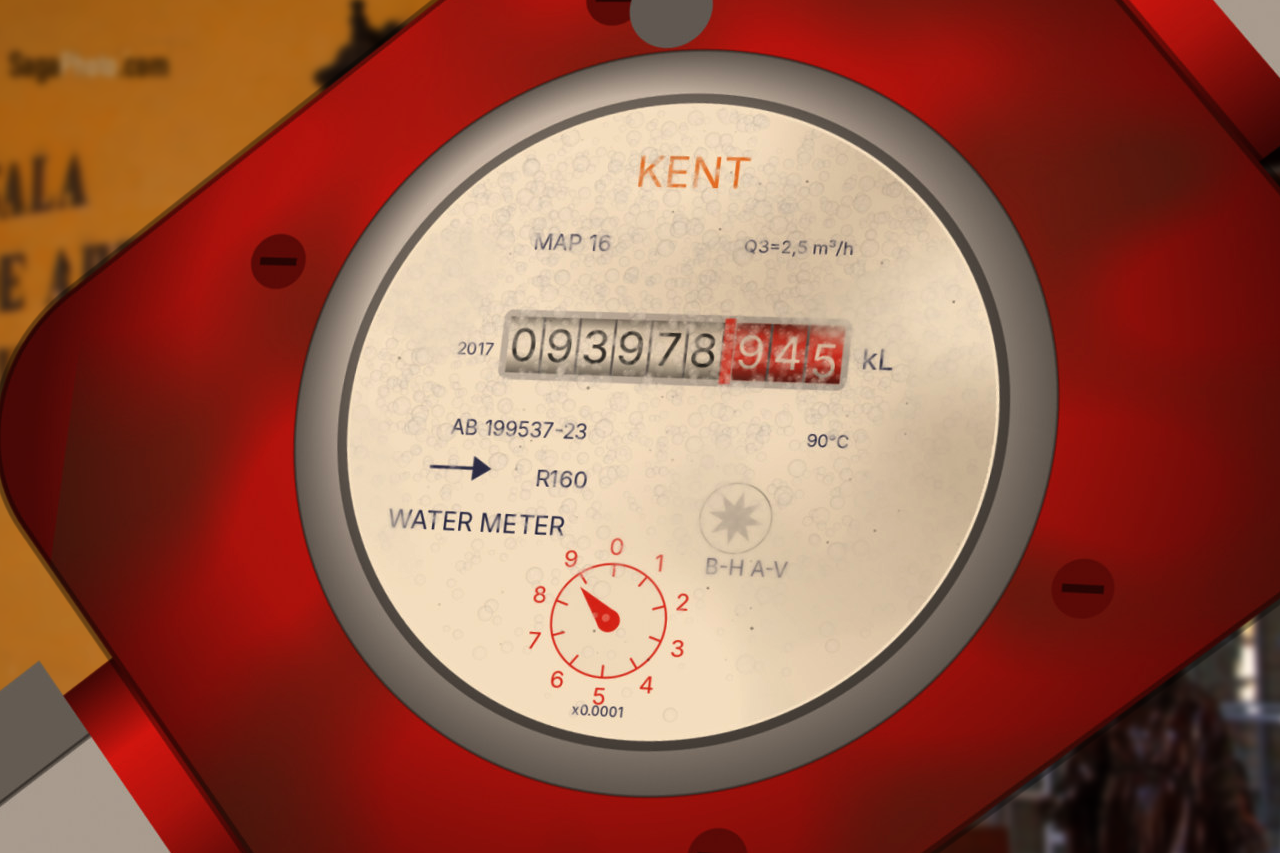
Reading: **93978.9448** kL
